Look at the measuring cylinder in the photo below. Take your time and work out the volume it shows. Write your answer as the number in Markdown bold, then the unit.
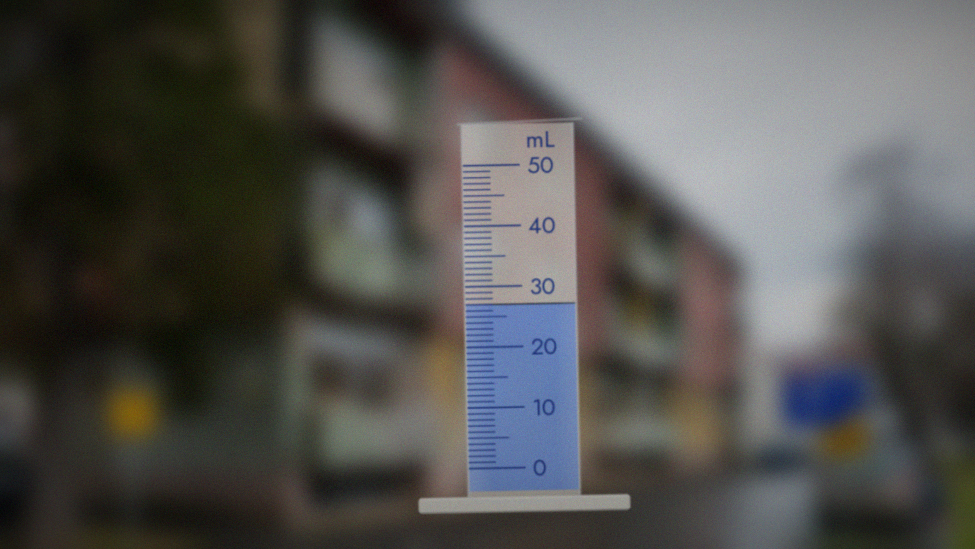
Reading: **27** mL
